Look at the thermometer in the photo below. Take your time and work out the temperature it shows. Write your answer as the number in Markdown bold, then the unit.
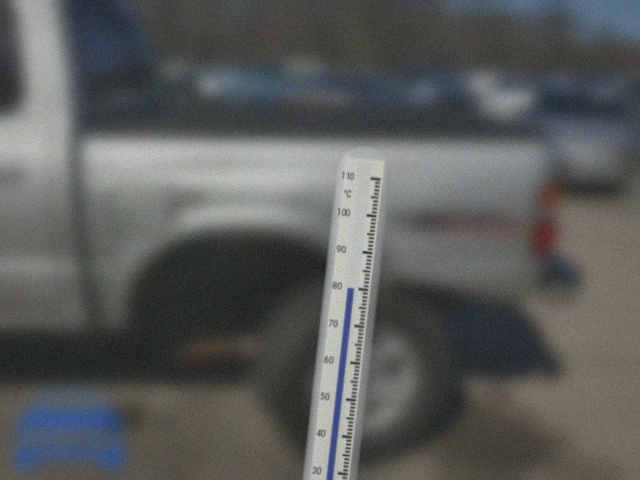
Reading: **80** °C
